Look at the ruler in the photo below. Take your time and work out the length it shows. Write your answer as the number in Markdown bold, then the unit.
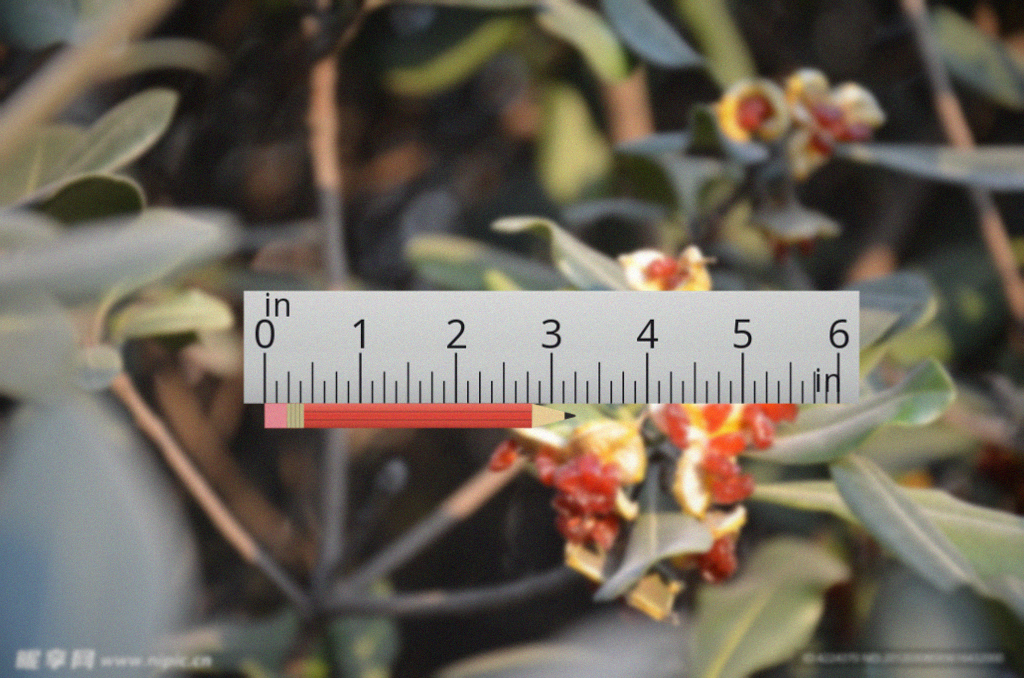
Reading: **3.25** in
